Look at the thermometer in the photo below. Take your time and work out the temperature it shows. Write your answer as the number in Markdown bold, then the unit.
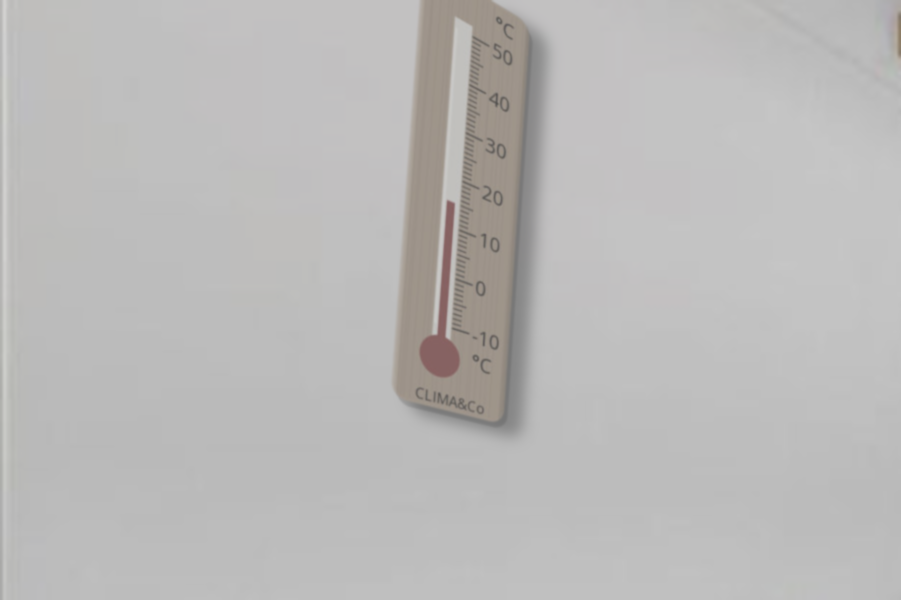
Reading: **15** °C
